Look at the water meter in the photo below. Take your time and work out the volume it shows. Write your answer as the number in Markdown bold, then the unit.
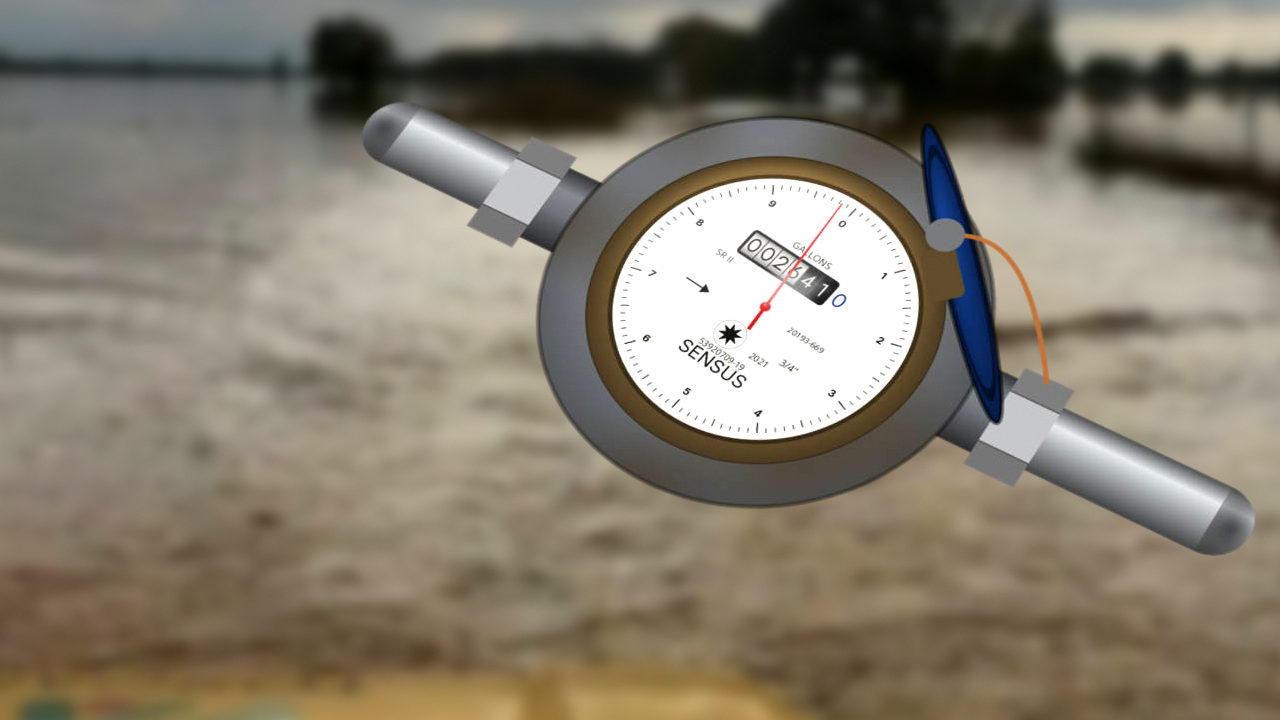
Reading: **26409.8** gal
